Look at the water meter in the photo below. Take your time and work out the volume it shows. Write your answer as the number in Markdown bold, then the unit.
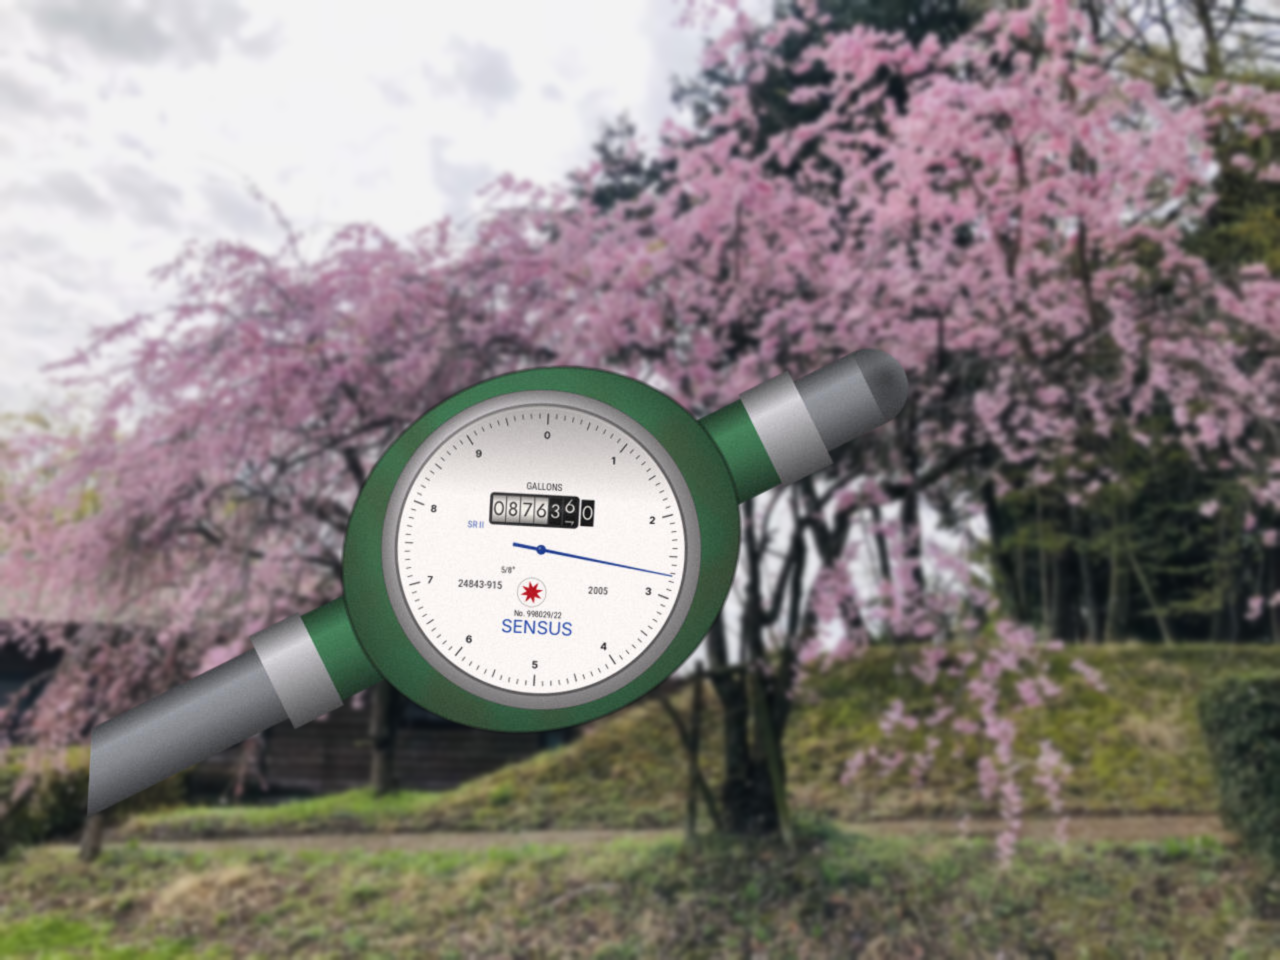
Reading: **876362.7** gal
